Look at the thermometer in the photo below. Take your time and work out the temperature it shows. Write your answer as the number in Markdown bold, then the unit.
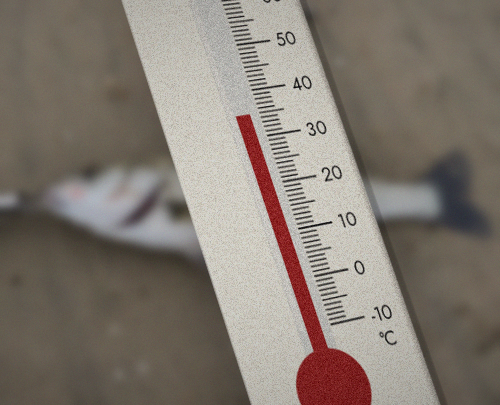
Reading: **35** °C
